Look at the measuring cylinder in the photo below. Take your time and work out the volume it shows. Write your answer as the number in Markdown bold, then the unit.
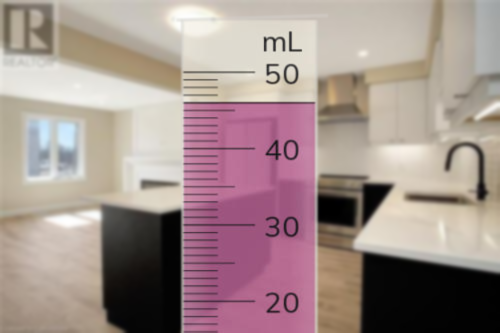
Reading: **46** mL
